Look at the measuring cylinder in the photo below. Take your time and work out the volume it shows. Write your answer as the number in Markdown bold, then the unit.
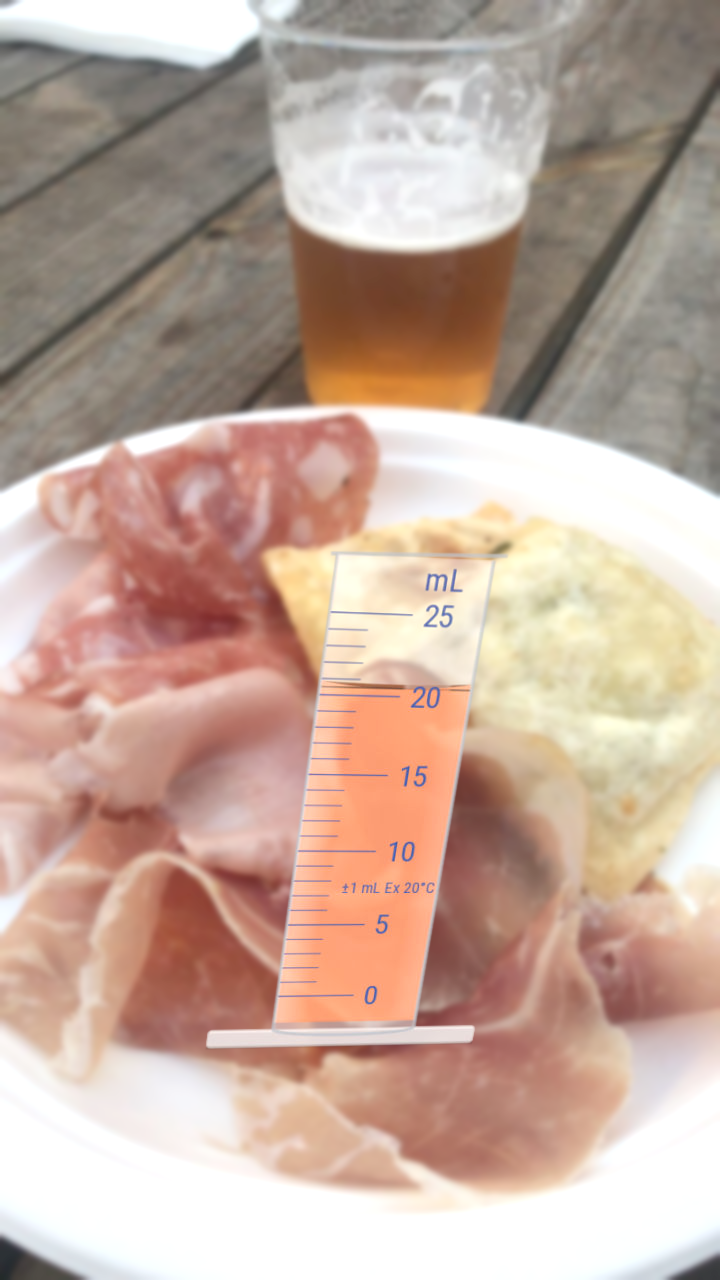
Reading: **20.5** mL
